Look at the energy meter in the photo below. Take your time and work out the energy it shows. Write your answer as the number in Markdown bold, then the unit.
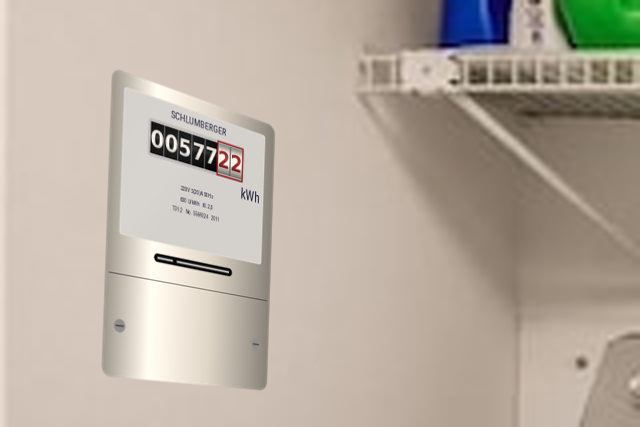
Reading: **577.22** kWh
